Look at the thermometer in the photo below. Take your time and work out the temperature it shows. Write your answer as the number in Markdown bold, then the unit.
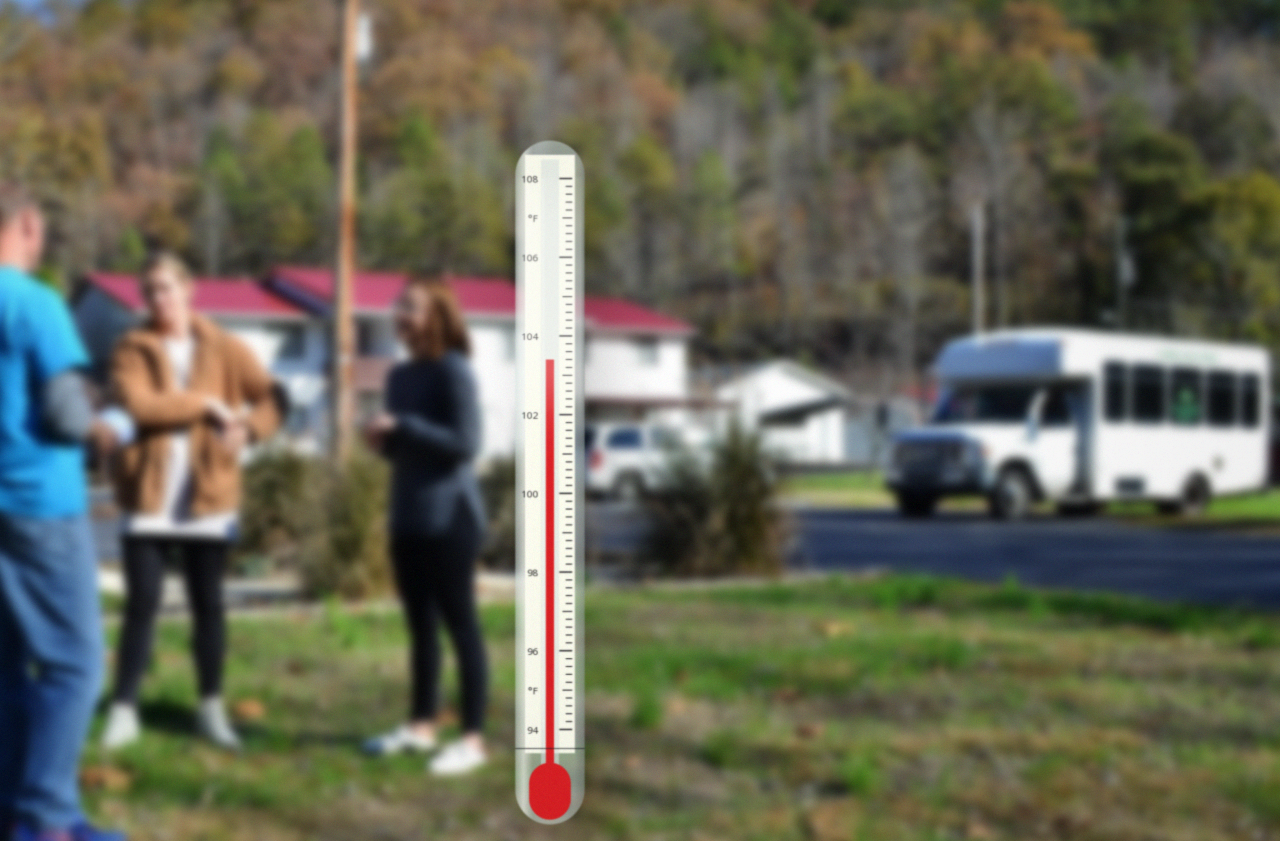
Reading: **103.4** °F
